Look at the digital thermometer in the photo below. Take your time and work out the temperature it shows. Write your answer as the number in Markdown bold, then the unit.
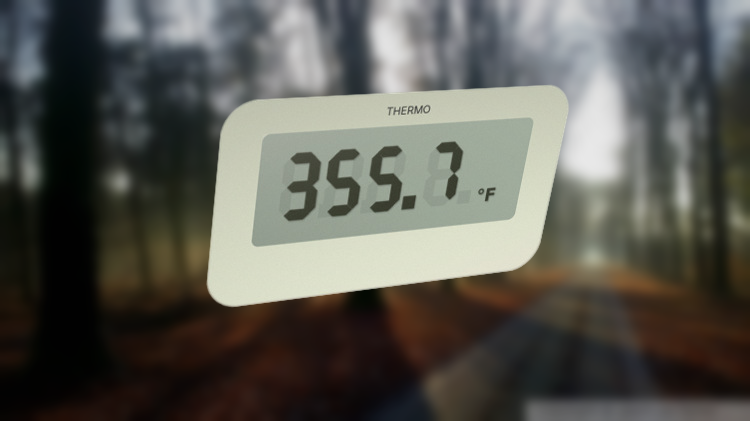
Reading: **355.7** °F
